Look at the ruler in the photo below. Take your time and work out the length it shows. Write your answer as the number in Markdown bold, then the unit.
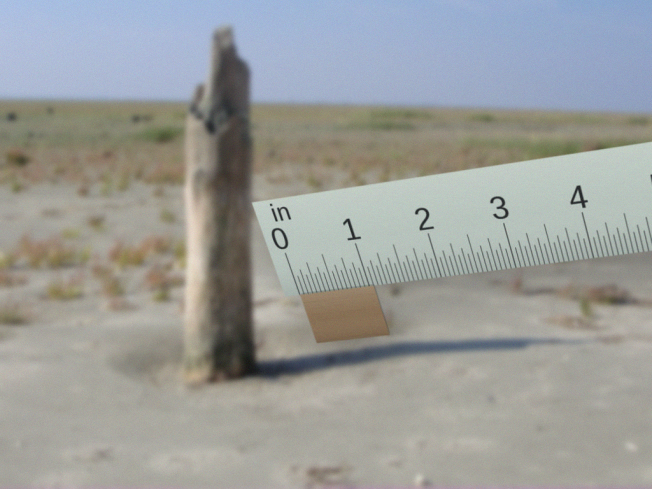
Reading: **1.0625** in
